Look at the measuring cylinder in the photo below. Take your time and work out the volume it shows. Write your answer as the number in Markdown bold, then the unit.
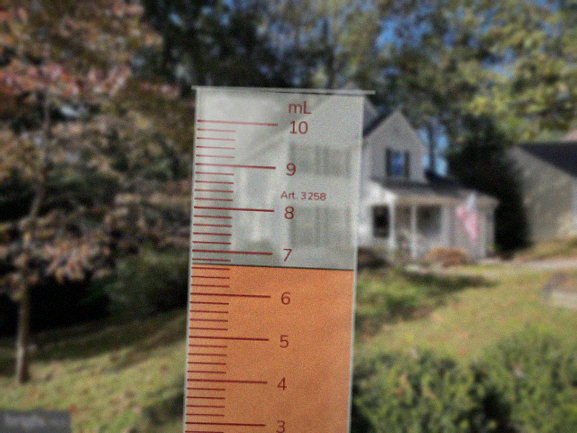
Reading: **6.7** mL
